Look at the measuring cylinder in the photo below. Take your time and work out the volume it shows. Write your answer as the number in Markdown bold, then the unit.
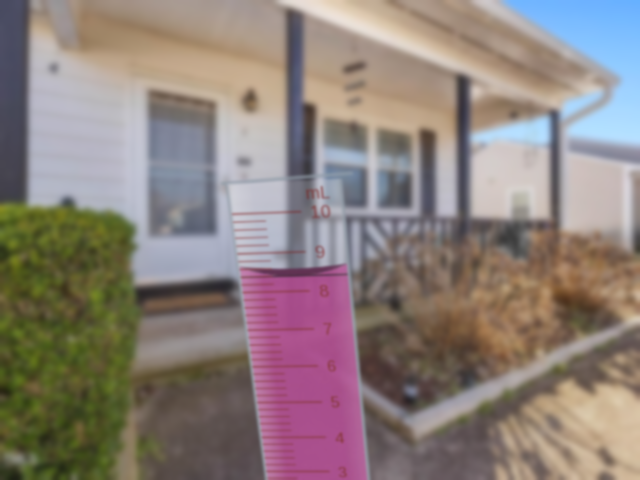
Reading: **8.4** mL
